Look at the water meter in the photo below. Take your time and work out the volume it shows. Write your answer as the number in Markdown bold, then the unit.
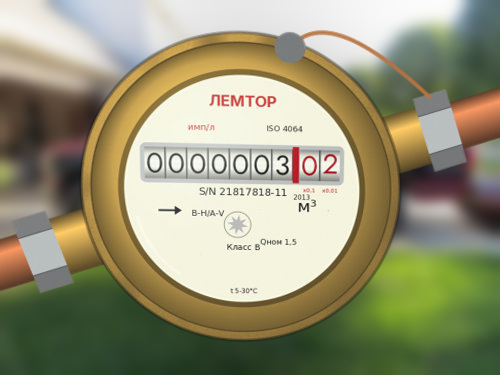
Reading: **3.02** m³
